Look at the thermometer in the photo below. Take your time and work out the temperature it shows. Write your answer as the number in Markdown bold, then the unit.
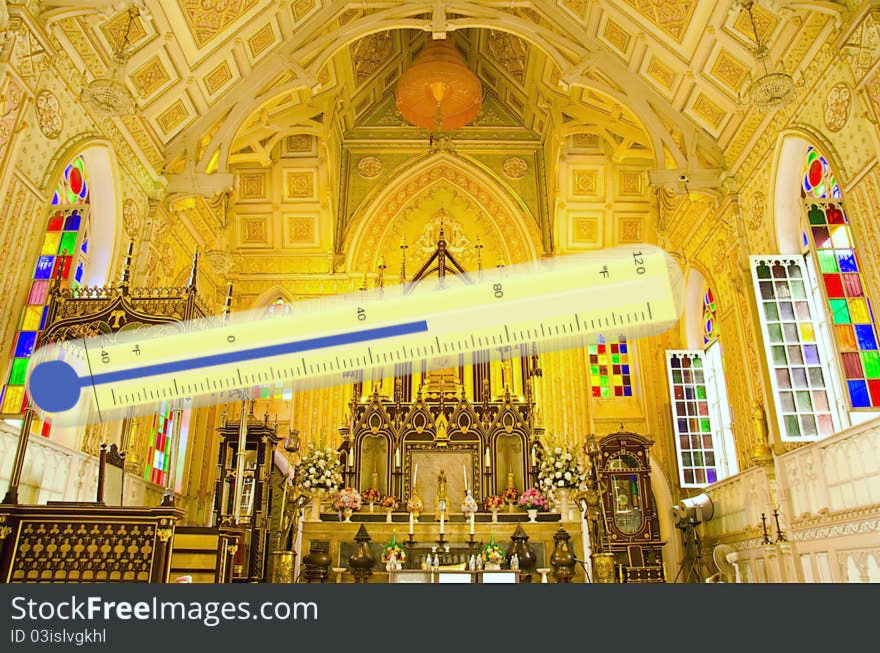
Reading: **58** °F
